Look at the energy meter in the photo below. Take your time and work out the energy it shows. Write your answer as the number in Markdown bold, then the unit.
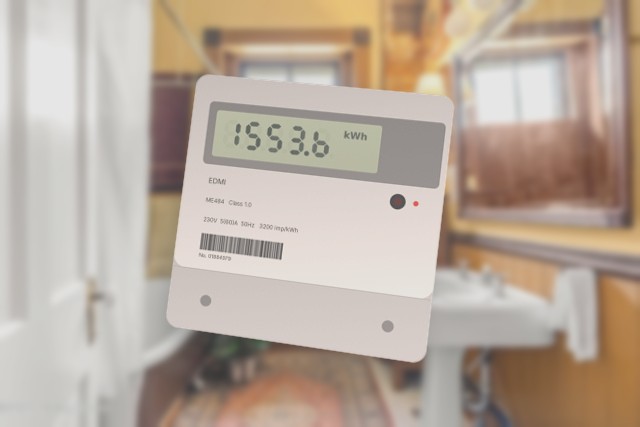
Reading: **1553.6** kWh
